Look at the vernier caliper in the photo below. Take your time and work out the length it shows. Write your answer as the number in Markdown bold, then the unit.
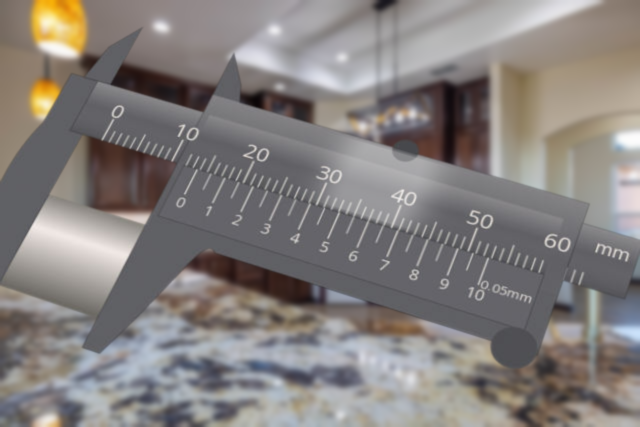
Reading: **13.6** mm
